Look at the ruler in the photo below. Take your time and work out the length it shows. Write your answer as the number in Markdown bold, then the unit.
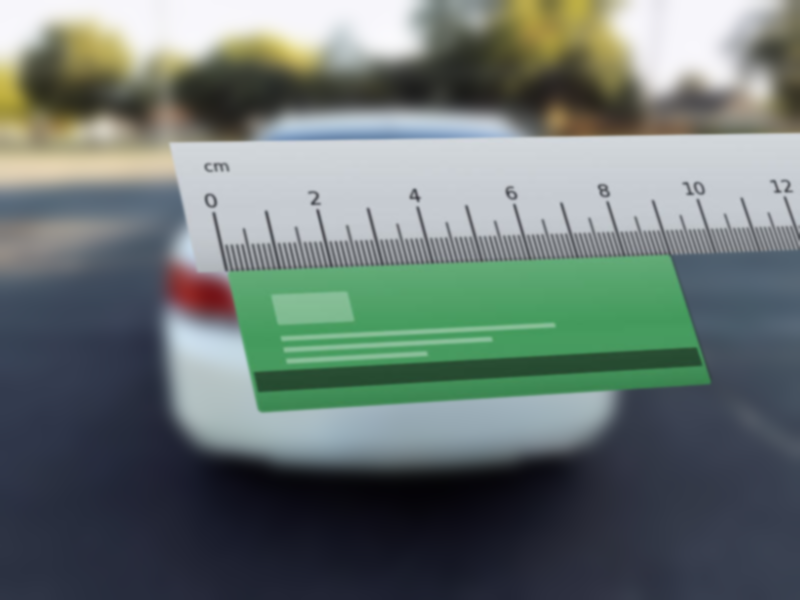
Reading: **9** cm
